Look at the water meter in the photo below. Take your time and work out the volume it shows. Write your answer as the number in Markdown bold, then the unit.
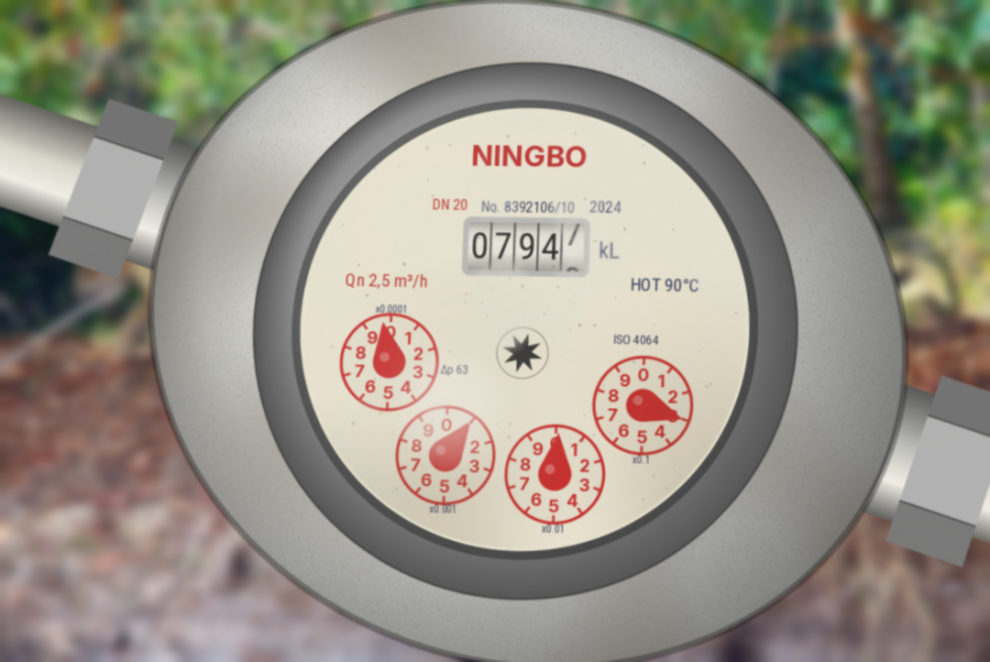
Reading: **7947.3009** kL
